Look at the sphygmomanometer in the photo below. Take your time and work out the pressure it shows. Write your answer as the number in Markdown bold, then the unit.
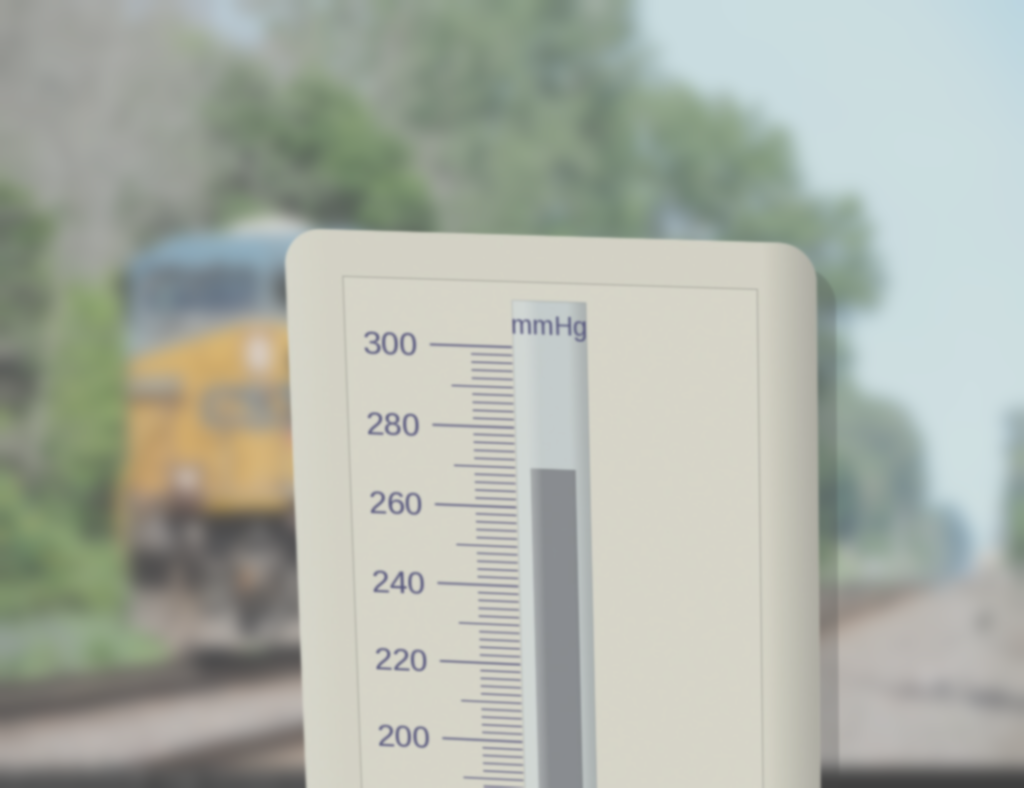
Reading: **270** mmHg
